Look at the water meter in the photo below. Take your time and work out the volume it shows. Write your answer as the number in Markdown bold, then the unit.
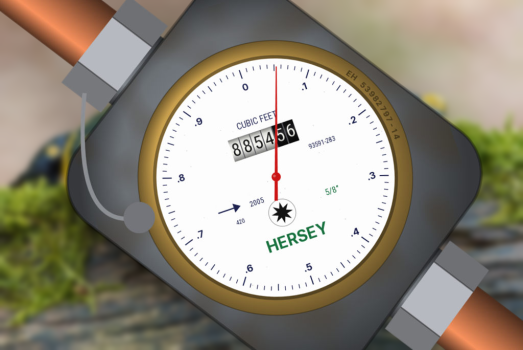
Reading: **885456.05** ft³
